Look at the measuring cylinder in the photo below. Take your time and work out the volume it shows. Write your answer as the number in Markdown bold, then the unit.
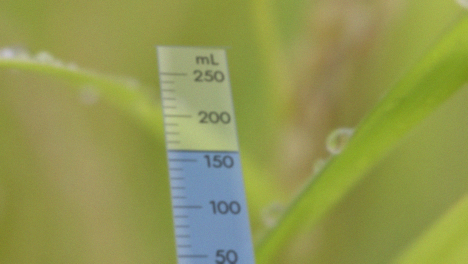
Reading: **160** mL
